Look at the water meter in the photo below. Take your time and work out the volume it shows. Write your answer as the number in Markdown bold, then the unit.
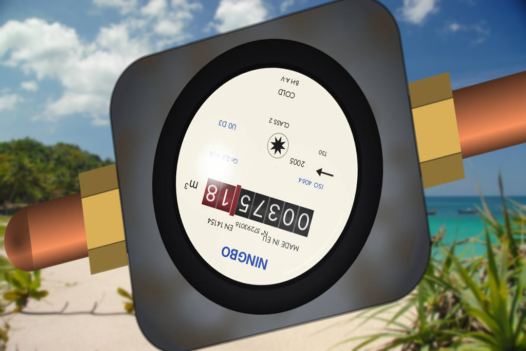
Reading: **375.18** m³
